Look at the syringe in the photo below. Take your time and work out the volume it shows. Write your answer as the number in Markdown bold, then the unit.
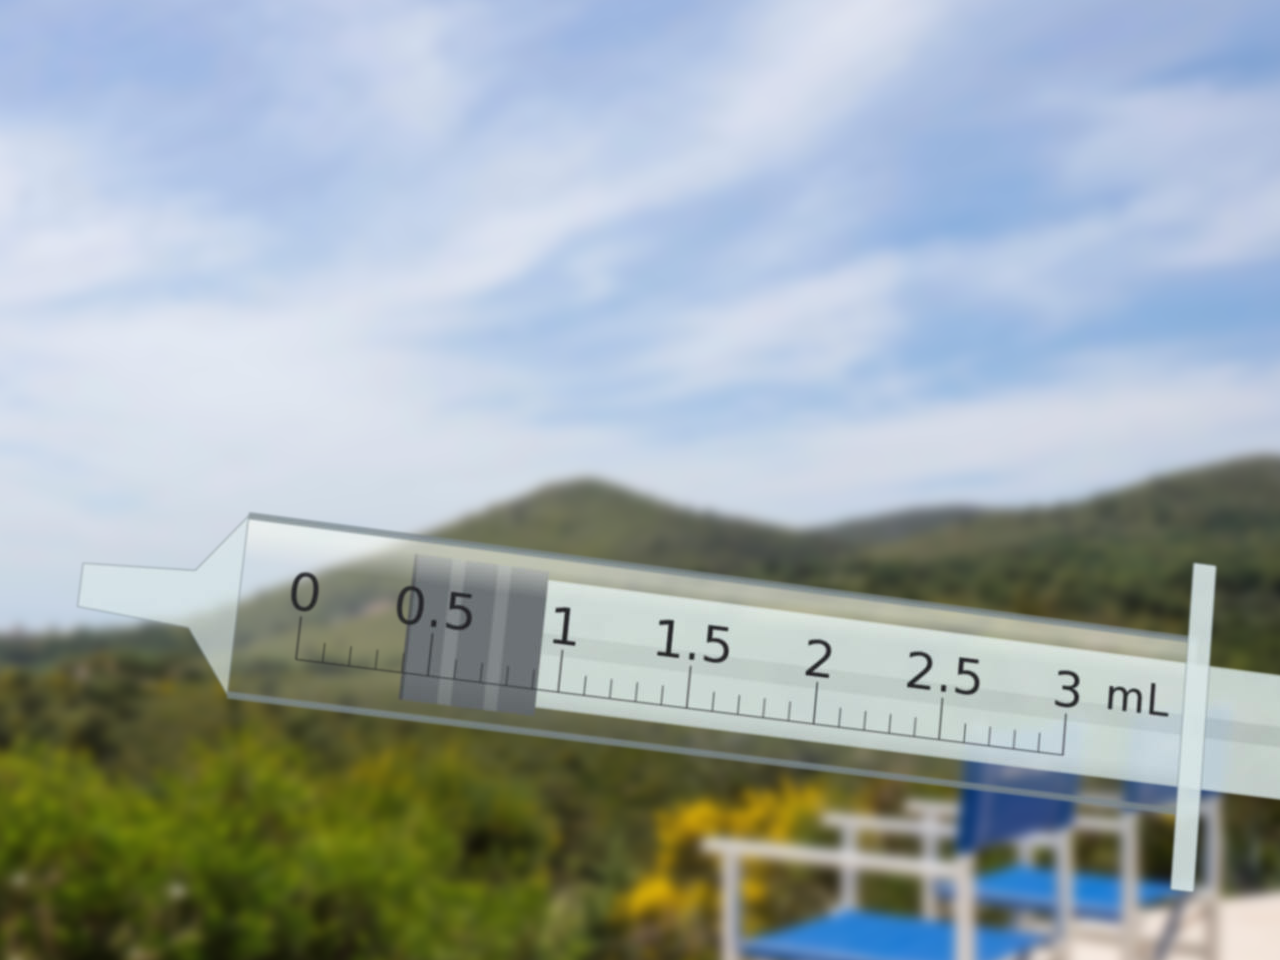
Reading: **0.4** mL
